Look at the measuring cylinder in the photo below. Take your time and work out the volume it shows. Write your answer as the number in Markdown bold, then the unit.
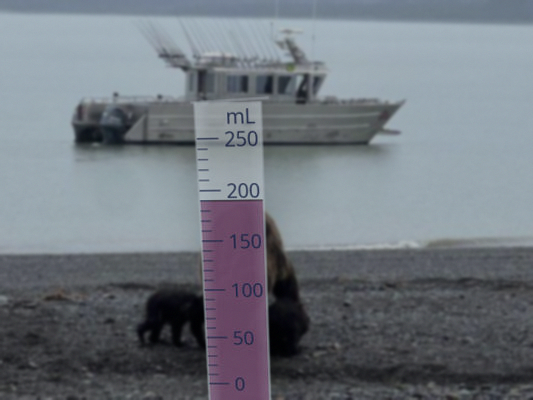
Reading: **190** mL
